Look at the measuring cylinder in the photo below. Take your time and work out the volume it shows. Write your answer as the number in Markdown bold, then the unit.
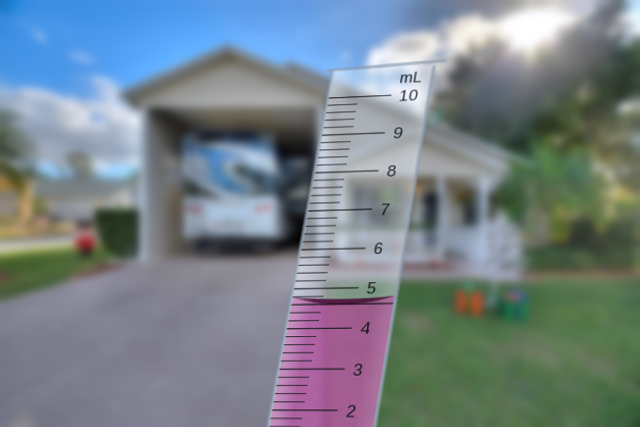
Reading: **4.6** mL
